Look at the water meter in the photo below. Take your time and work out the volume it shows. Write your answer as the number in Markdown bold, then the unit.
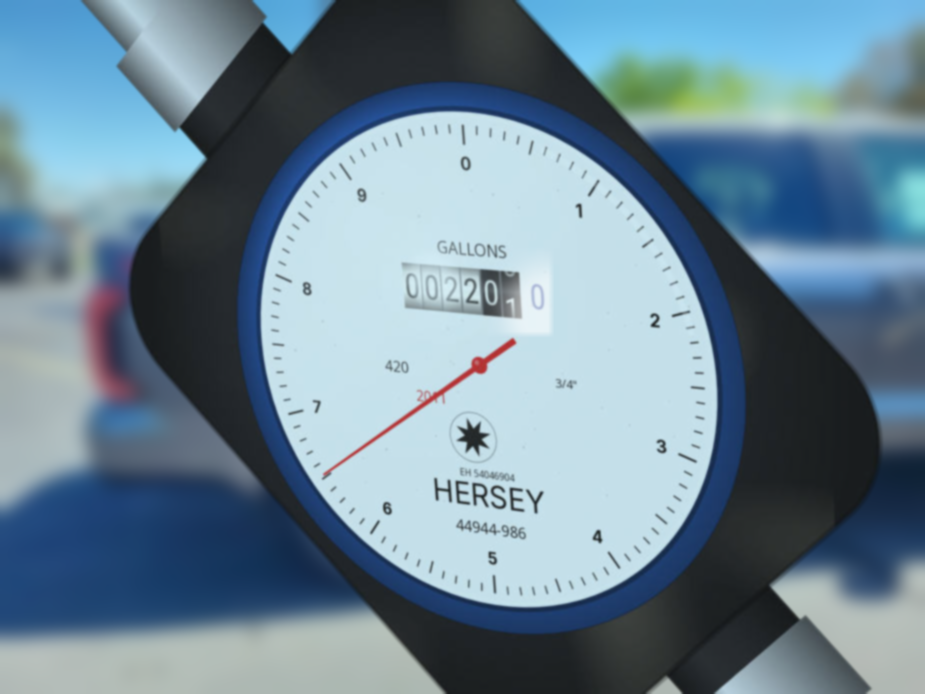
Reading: **22006.5** gal
